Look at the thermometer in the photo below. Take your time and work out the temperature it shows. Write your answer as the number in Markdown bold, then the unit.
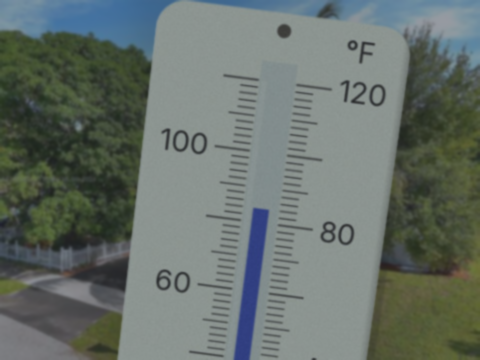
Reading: **84** °F
